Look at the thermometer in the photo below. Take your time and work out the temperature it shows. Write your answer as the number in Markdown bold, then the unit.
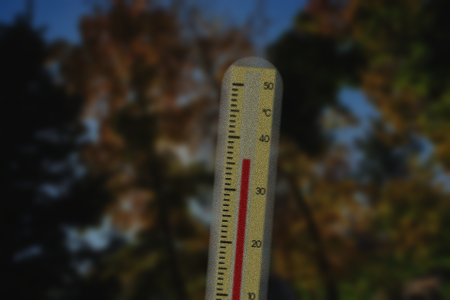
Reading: **36** °C
